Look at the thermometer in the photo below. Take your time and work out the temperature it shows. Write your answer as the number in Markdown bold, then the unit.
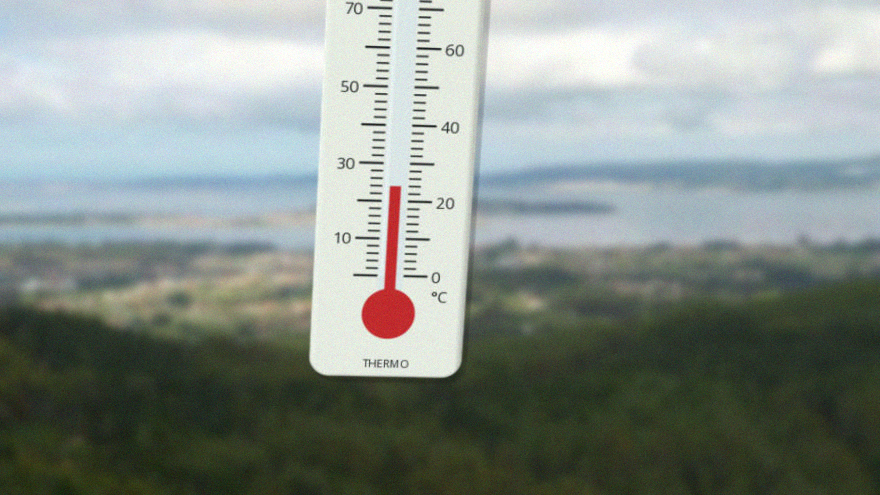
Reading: **24** °C
